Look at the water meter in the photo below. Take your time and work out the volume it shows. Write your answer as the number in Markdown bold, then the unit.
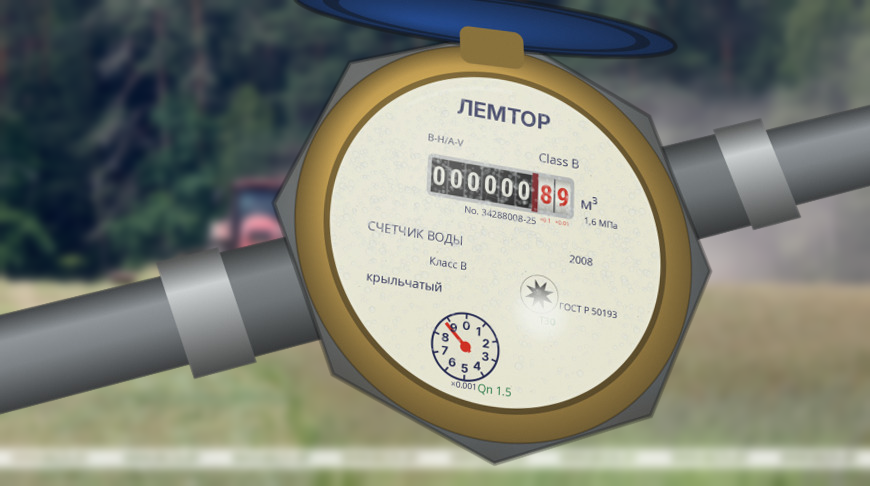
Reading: **0.898** m³
